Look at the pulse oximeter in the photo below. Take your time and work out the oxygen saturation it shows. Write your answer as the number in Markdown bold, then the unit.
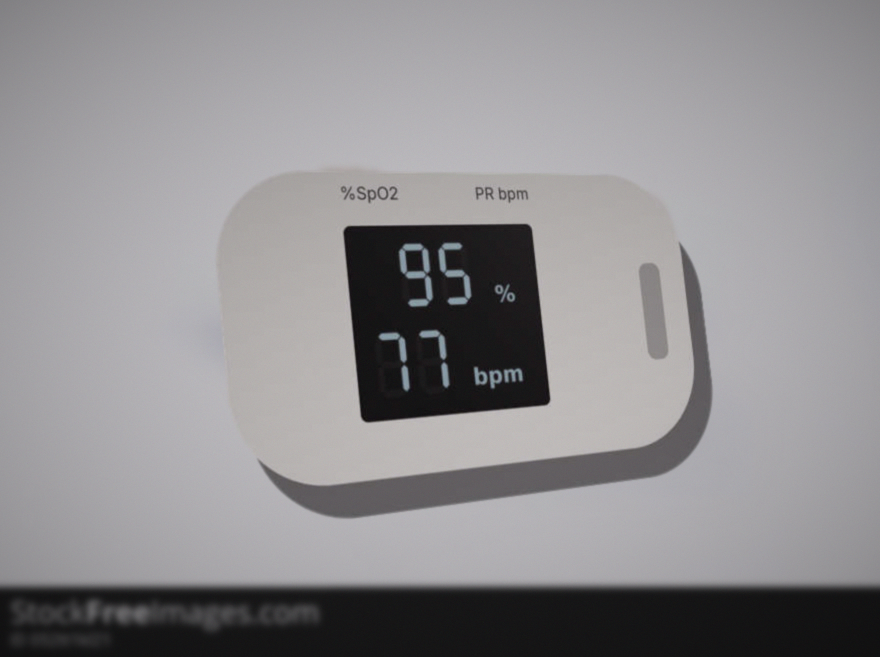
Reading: **95** %
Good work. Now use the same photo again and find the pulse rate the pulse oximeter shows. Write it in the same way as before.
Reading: **77** bpm
